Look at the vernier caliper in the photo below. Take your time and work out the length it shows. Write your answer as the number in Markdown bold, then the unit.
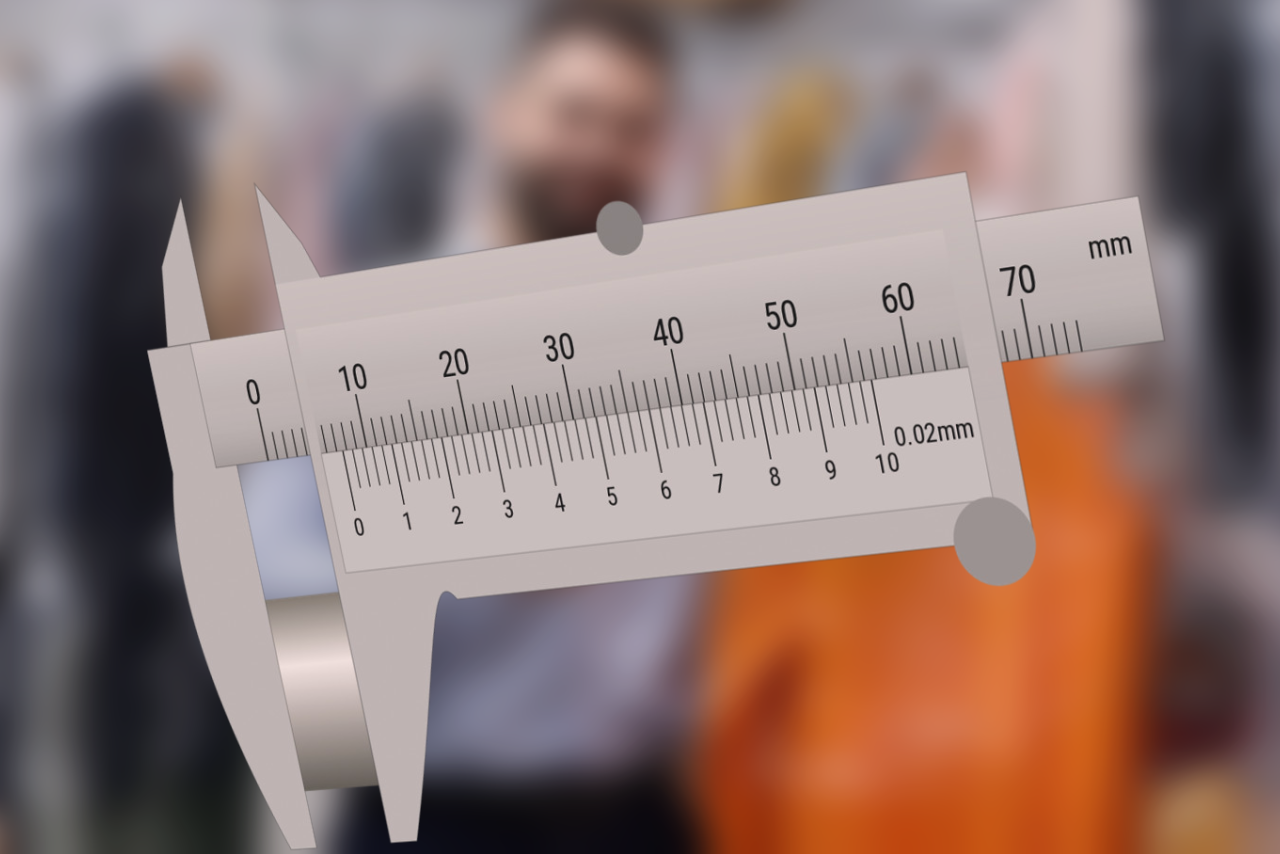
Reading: **7.6** mm
